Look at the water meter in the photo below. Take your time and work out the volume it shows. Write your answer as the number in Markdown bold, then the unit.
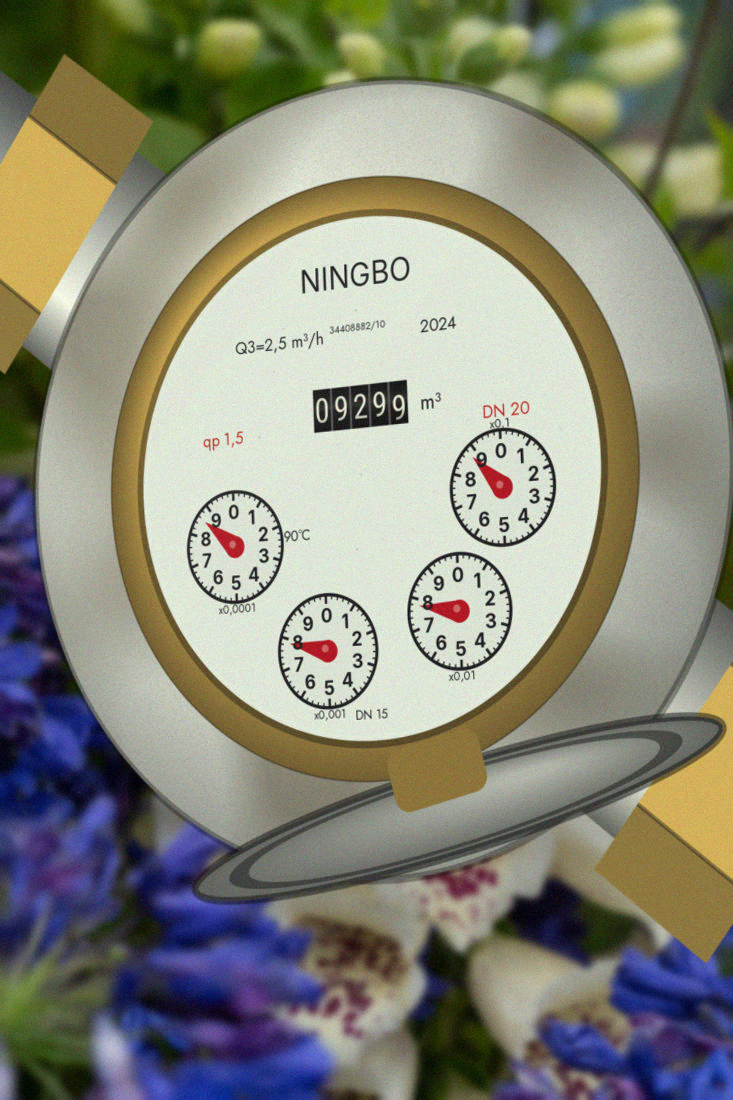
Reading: **9298.8778** m³
